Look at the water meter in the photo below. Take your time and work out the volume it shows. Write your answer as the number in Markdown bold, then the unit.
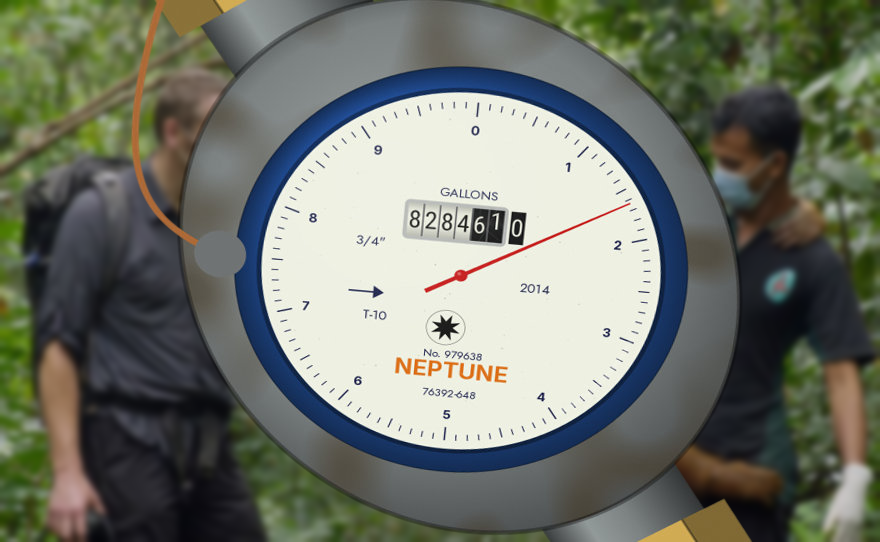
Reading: **8284611.6** gal
